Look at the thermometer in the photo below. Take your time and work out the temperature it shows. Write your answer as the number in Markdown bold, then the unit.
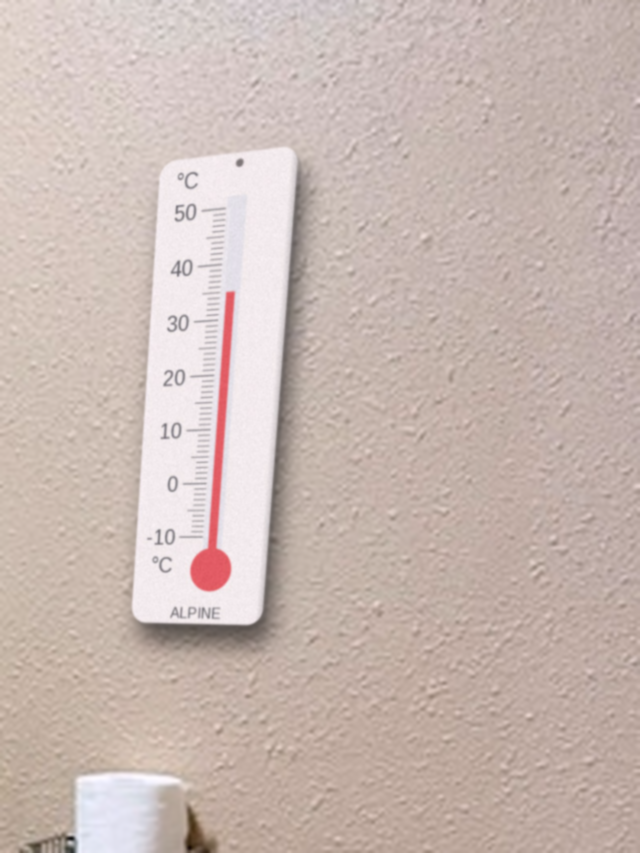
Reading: **35** °C
